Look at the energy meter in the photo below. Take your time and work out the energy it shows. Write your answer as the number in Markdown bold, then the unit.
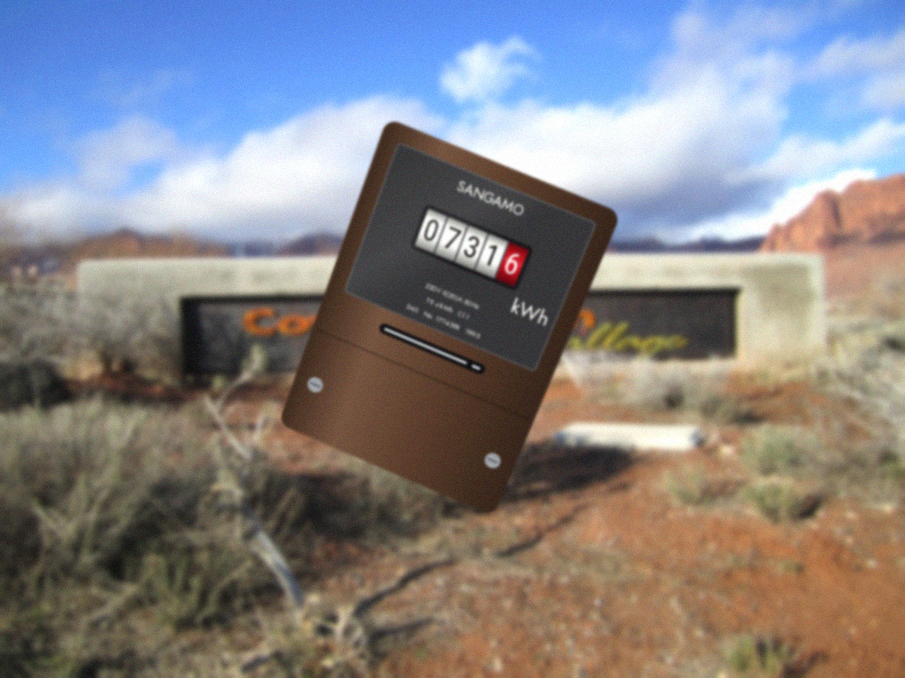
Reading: **731.6** kWh
